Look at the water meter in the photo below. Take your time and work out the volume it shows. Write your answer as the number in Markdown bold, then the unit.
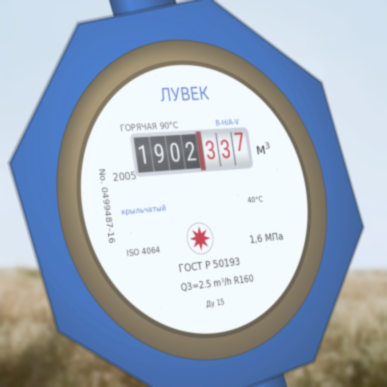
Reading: **1902.337** m³
